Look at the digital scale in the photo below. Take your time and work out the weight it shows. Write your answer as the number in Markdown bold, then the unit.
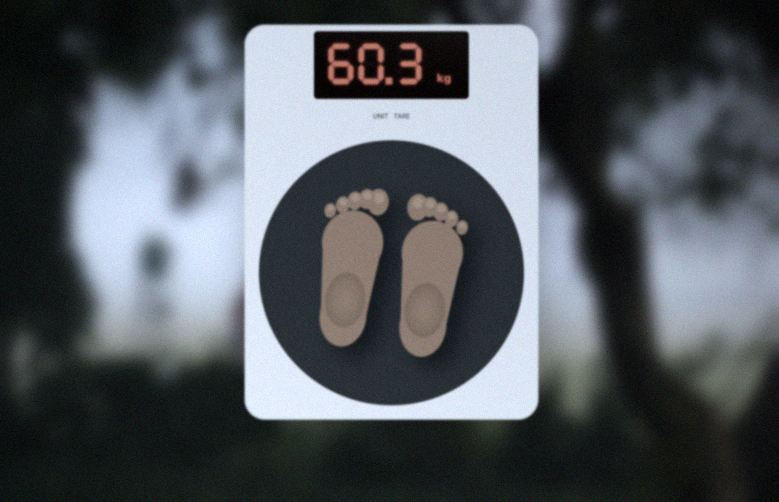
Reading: **60.3** kg
